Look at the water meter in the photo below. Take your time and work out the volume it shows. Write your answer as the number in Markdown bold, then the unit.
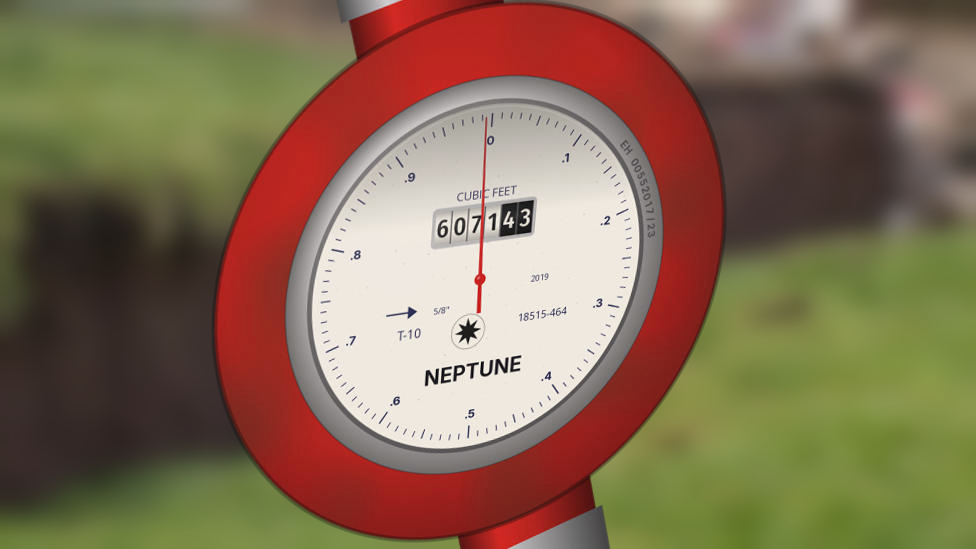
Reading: **607142.99** ft³
